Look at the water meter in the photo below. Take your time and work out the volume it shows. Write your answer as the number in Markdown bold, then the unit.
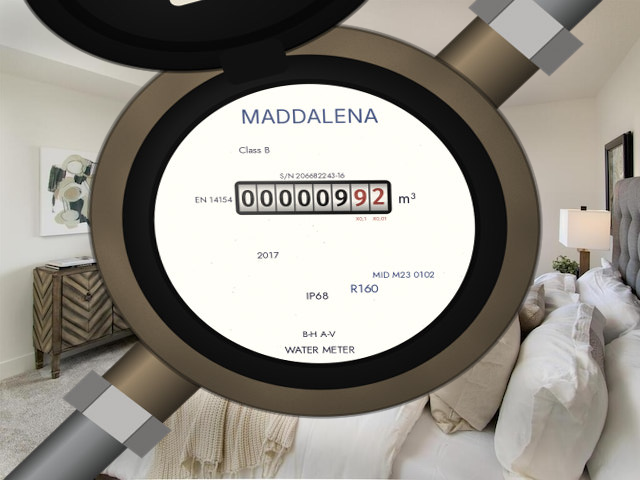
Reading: **9.92** m³
